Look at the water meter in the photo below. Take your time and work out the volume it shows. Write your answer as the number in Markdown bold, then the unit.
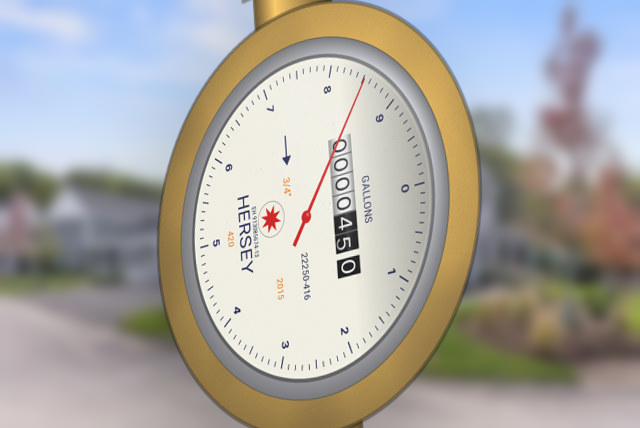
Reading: **448.5** gal
